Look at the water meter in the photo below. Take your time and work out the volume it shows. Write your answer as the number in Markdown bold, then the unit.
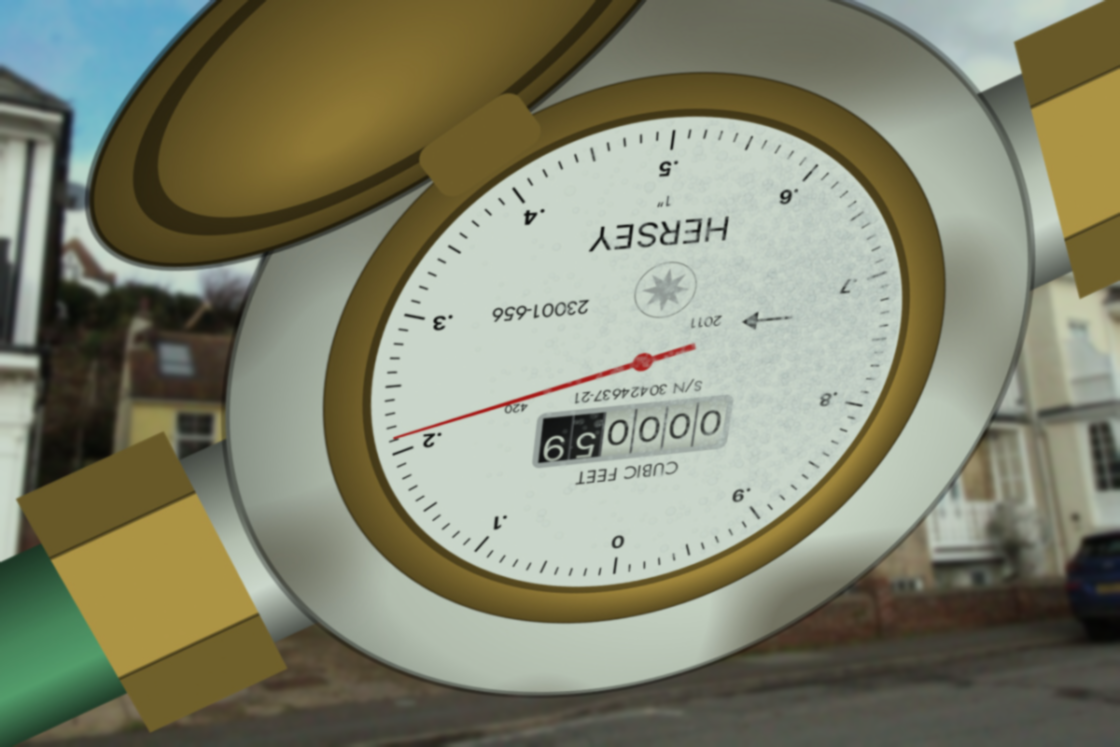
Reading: **59.21** ft³
